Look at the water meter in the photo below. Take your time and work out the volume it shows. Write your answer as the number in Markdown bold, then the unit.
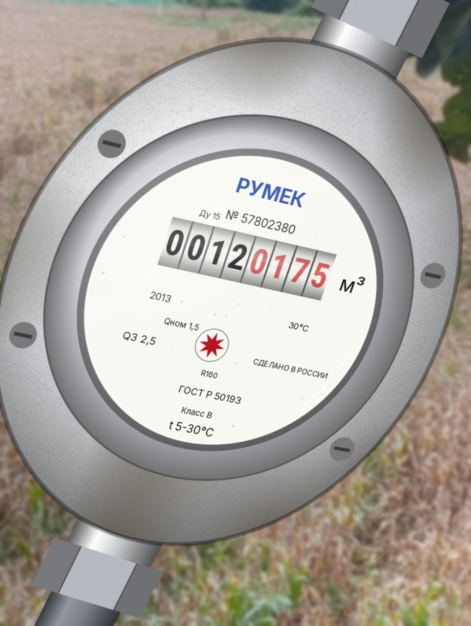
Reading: **12.0175** m³
